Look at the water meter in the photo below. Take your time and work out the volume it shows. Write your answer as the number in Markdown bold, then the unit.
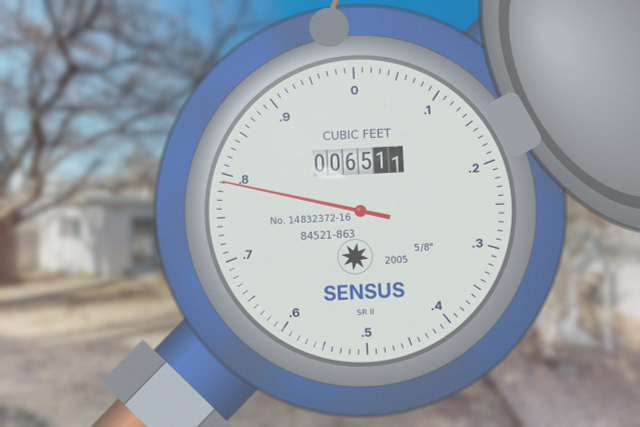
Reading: **6510.79** ft³
